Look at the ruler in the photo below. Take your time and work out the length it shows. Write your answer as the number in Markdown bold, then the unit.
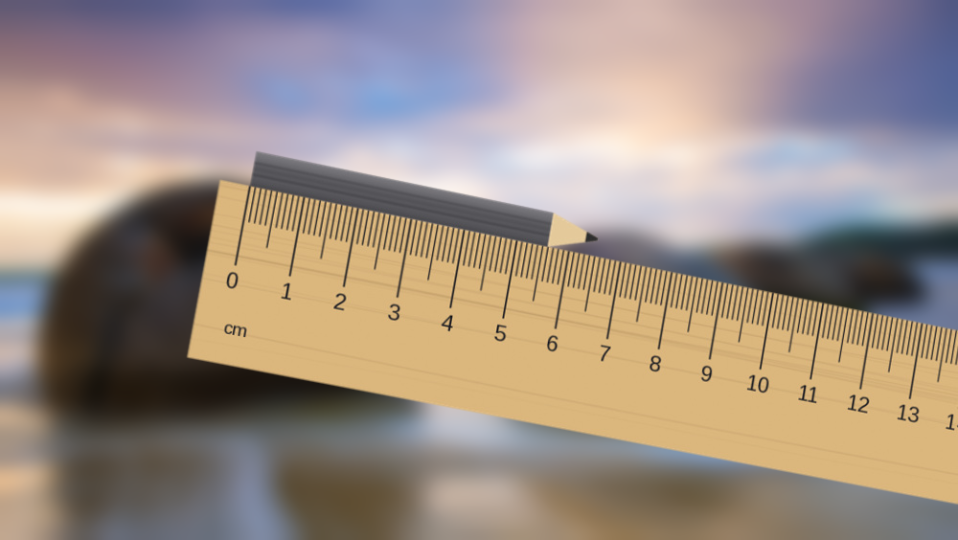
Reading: **6.5** cm
